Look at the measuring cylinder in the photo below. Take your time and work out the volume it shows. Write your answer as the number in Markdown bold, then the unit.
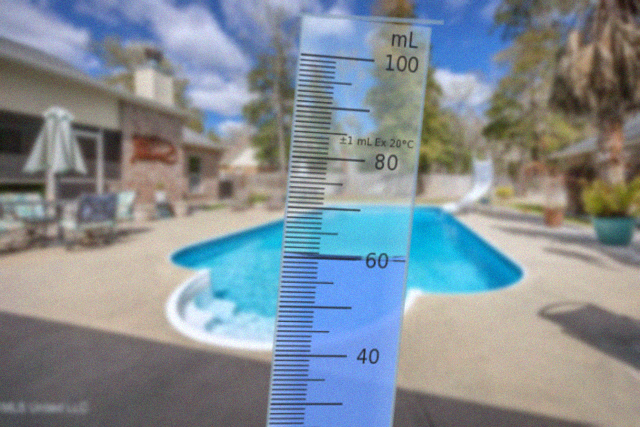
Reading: **60** mL
